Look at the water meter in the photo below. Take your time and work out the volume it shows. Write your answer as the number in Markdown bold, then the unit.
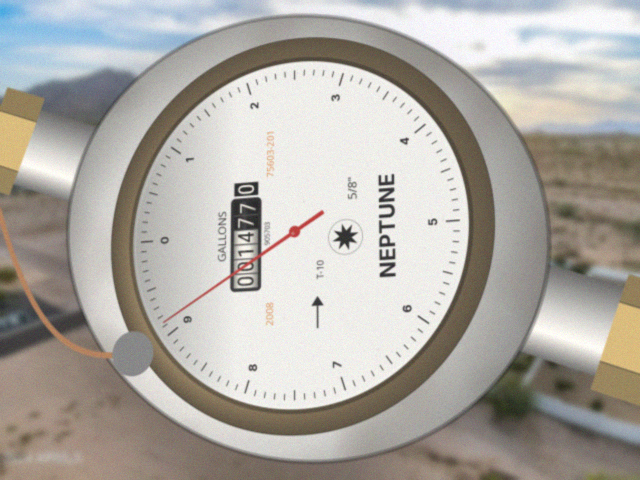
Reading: **14769.1** gal
